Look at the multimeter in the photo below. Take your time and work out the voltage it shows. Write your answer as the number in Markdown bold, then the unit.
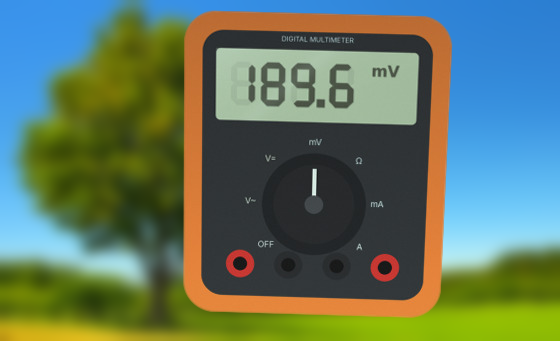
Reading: **189.6** mV
